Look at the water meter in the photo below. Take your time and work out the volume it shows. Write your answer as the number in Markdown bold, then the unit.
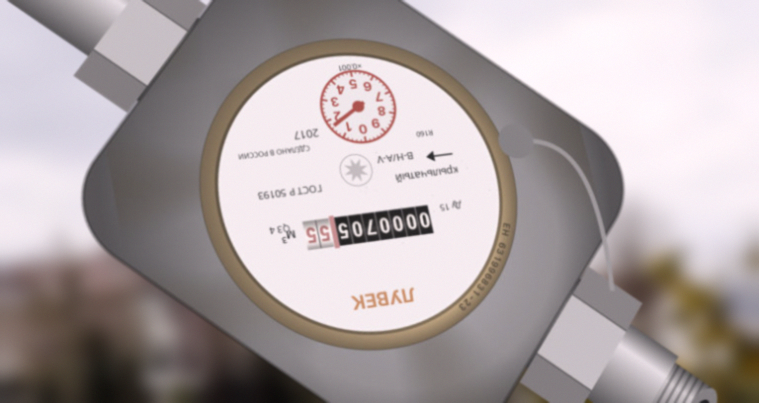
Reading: **705.551** m³
